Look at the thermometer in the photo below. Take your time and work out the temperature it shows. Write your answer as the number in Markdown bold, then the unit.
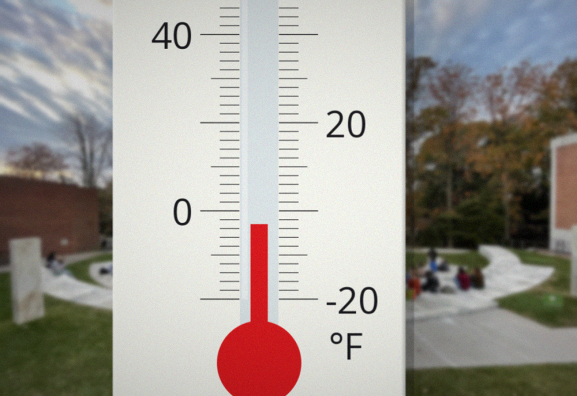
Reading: **-3** °F
